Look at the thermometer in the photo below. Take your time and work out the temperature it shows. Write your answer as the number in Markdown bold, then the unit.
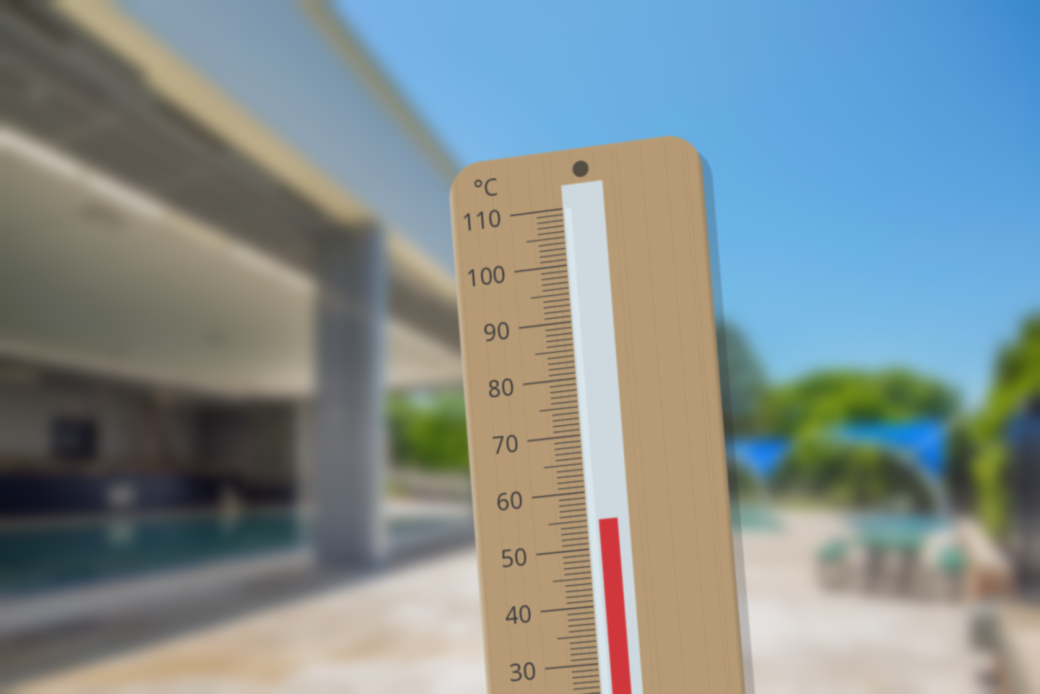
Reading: **55** °C
